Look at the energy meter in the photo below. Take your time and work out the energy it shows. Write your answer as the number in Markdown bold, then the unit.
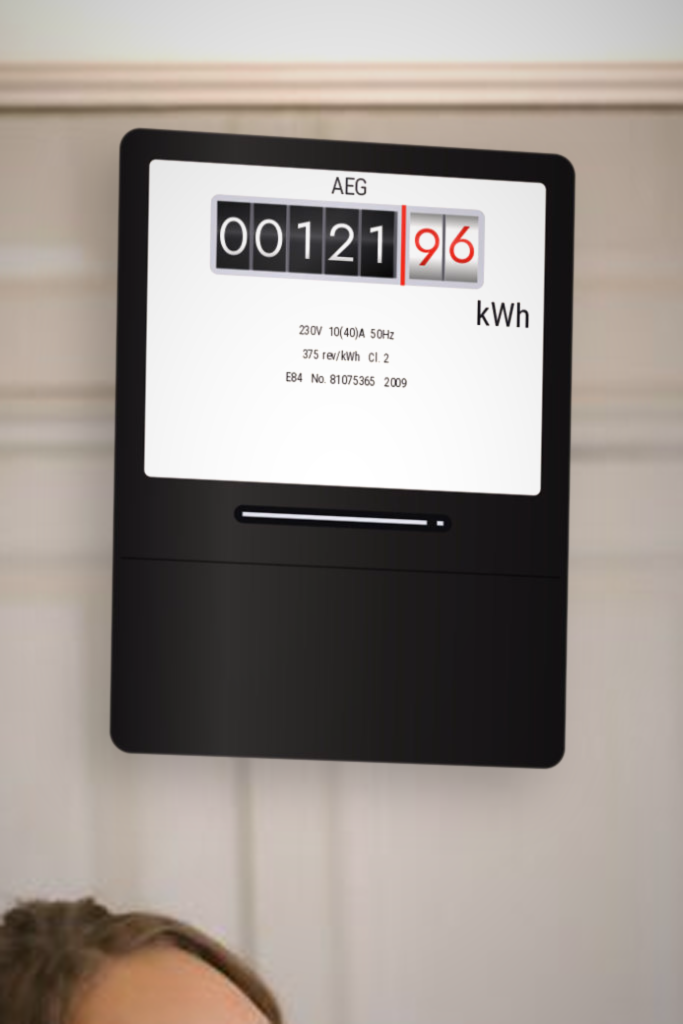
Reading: **121.96** kWh
